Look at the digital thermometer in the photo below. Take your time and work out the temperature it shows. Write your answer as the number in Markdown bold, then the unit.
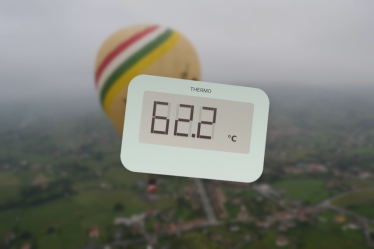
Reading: **62.2** °C
